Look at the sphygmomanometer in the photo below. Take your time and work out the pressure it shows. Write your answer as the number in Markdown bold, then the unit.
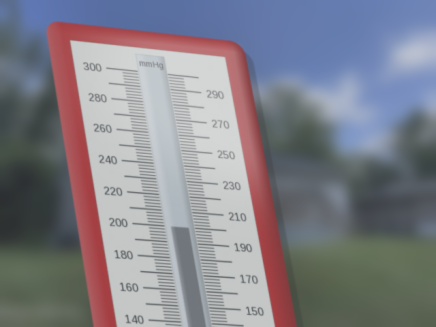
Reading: **200** mmHg
